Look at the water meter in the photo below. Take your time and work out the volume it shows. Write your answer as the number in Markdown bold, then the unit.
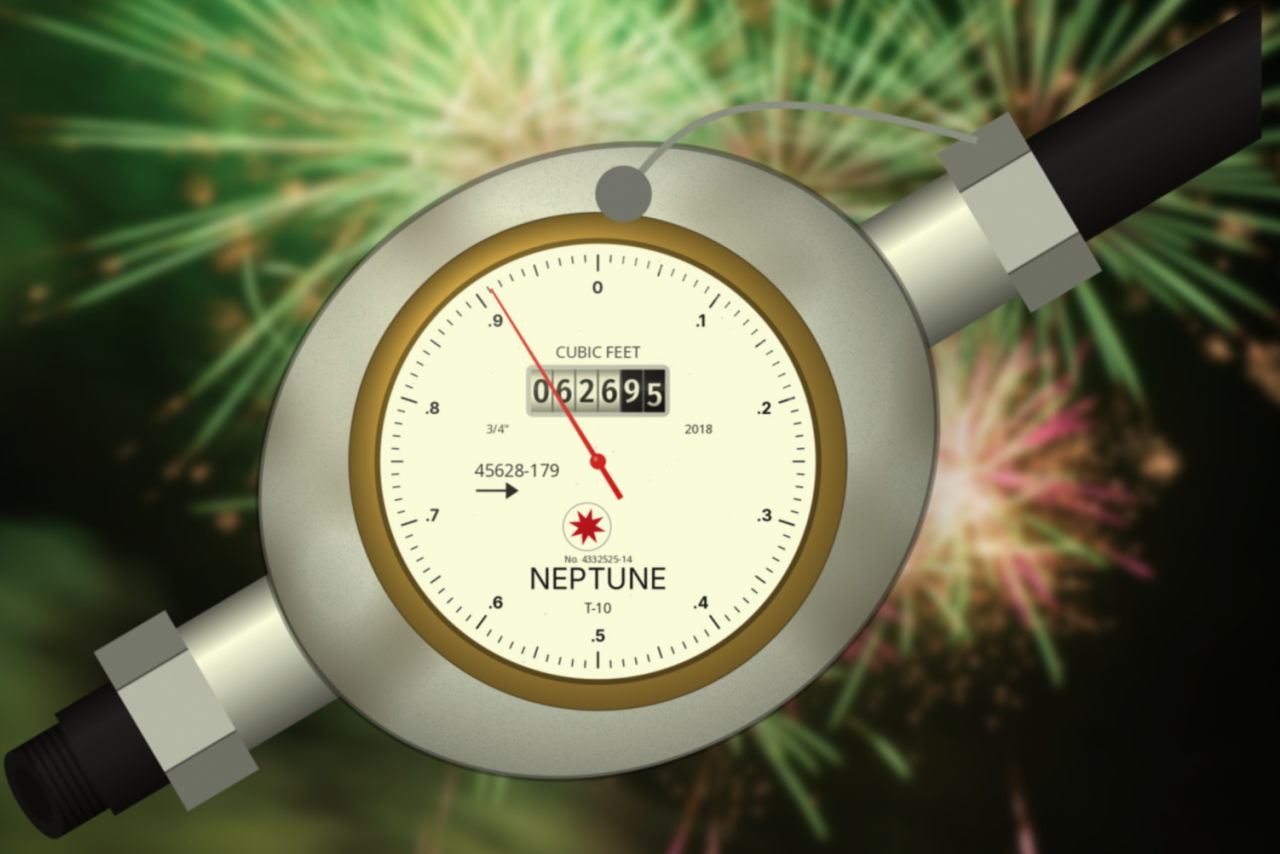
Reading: **62694.91** ft³
